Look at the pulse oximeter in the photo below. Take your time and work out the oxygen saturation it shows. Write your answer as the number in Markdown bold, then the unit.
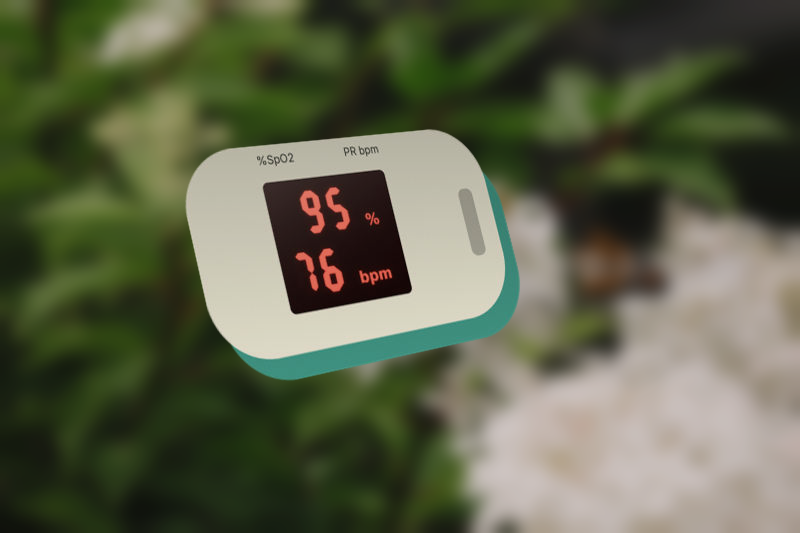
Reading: **95** %
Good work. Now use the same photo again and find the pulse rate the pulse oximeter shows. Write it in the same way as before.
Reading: **76** bpm
